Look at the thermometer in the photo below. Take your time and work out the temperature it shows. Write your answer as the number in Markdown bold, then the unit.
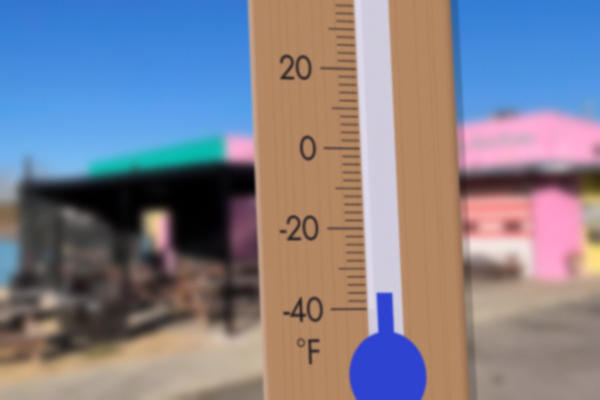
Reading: **-36** °F
